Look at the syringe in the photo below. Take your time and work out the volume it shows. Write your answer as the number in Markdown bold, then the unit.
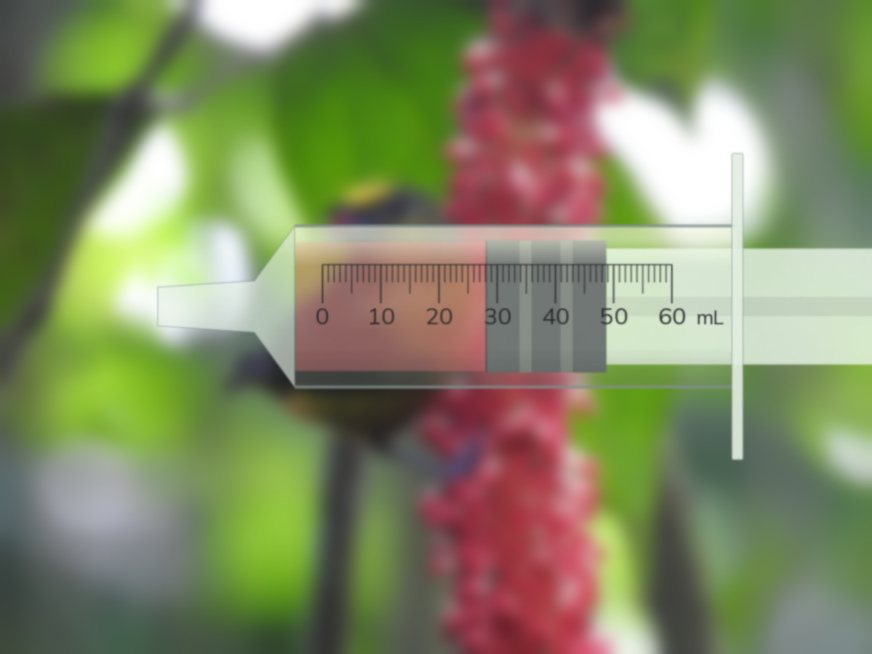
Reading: **28** mL
